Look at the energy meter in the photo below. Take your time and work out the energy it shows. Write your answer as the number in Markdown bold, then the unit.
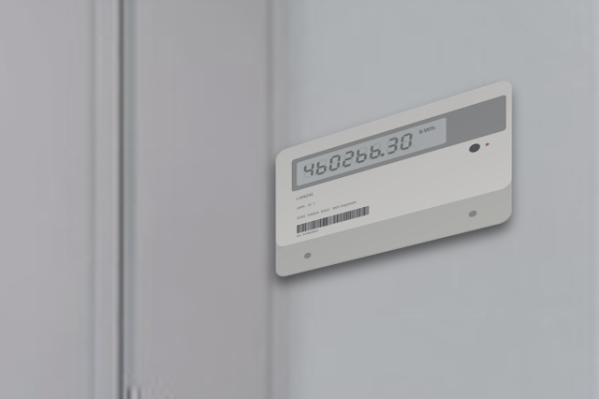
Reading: **460266.30** kWh
